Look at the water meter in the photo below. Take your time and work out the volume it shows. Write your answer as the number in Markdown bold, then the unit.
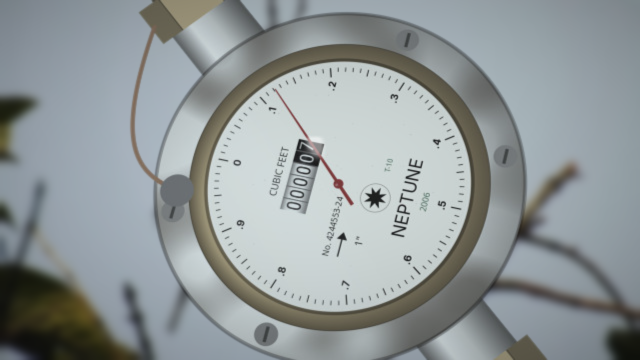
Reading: **7.12** ft³
